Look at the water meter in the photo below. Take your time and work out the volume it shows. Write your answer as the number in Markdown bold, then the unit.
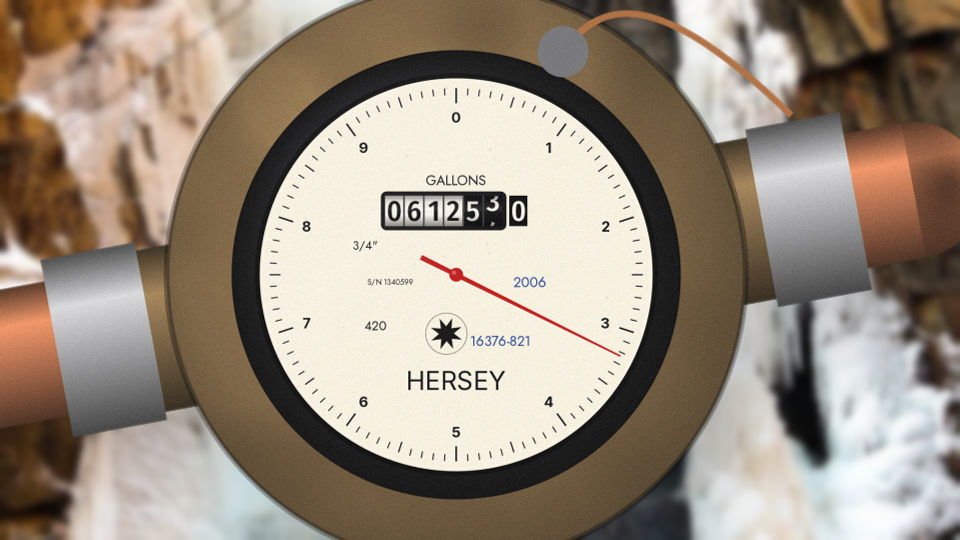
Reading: **612533.2** gal
